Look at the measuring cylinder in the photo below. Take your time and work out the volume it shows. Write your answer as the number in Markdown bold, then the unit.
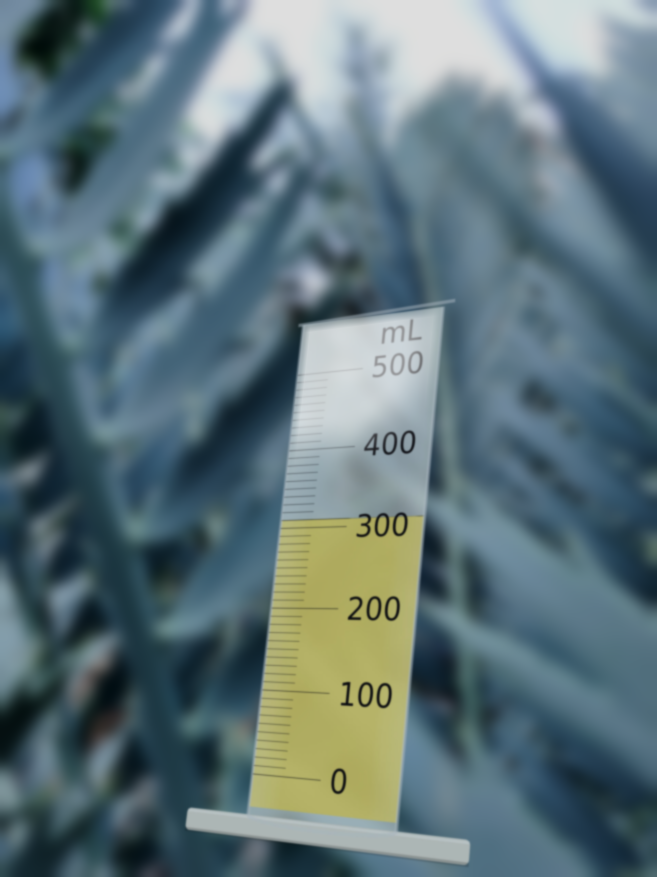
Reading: **310** mL
